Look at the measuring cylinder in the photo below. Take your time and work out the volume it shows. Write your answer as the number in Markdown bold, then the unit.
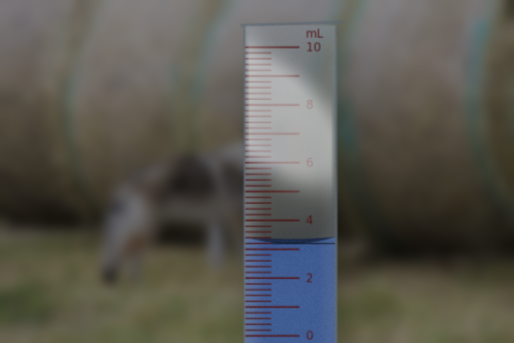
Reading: **3.2** mL
